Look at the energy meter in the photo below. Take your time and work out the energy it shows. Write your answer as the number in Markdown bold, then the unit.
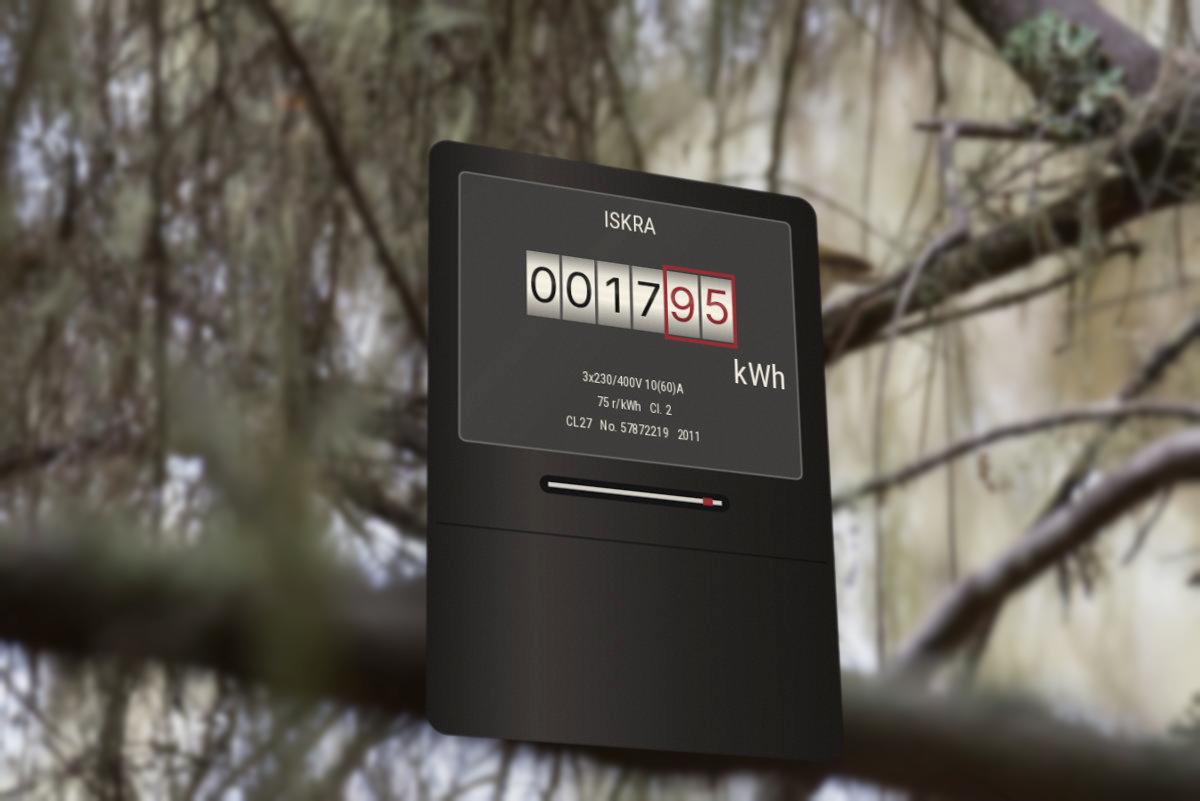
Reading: **17.95** kWh
